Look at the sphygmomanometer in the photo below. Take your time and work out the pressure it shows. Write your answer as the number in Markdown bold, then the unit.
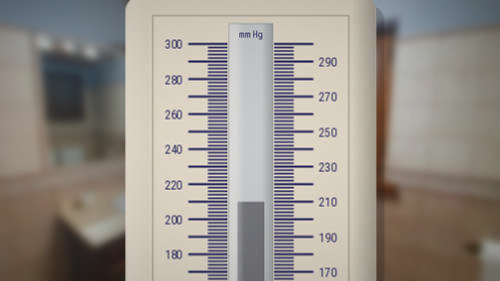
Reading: **210** mmHg
